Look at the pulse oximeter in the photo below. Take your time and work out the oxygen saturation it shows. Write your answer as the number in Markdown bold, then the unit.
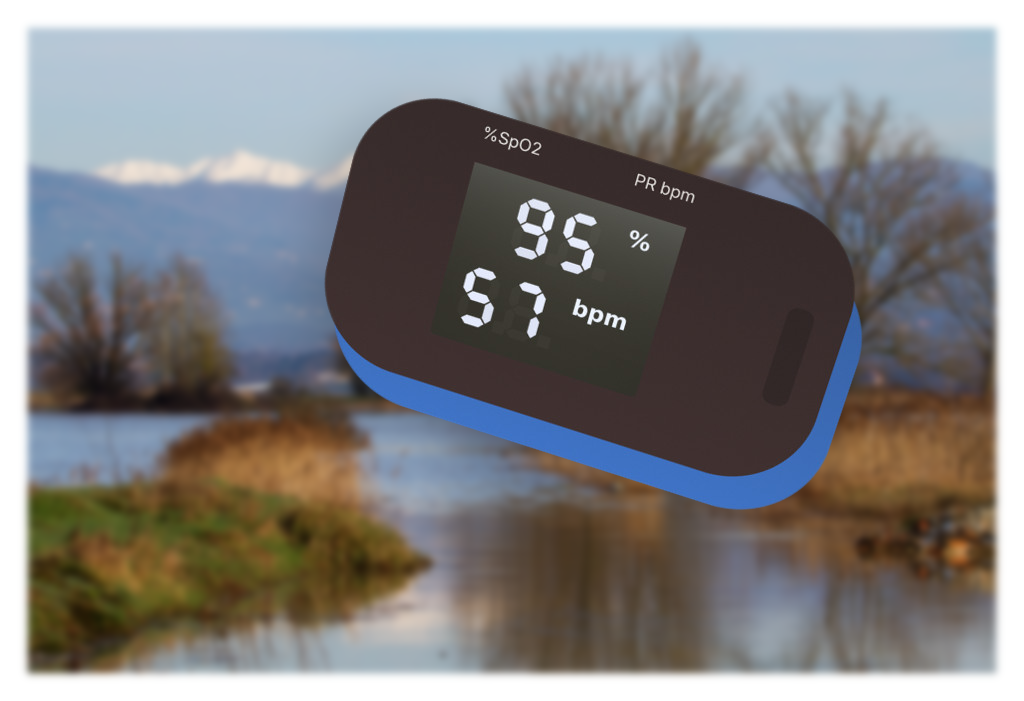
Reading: **95** %
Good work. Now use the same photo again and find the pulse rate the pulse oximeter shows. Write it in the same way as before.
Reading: **57** bpm
